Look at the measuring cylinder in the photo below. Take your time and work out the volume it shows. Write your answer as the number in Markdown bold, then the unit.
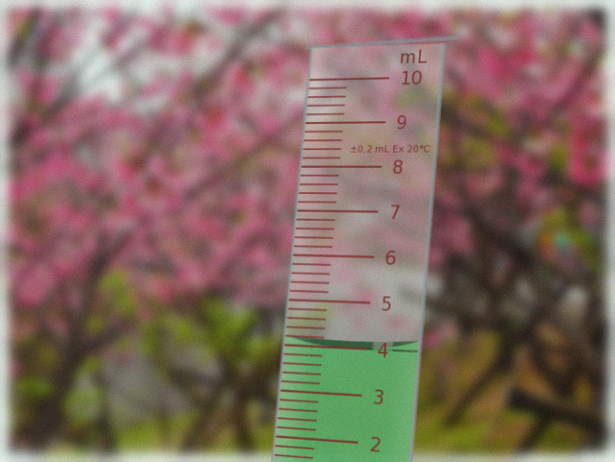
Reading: **4** mL
